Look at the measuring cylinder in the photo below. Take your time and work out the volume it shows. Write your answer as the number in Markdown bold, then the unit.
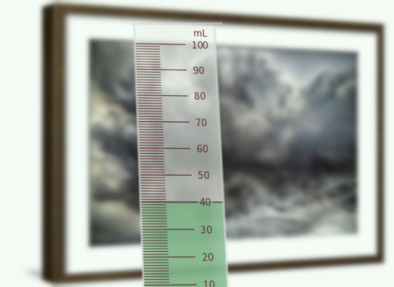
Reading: **40** mL
